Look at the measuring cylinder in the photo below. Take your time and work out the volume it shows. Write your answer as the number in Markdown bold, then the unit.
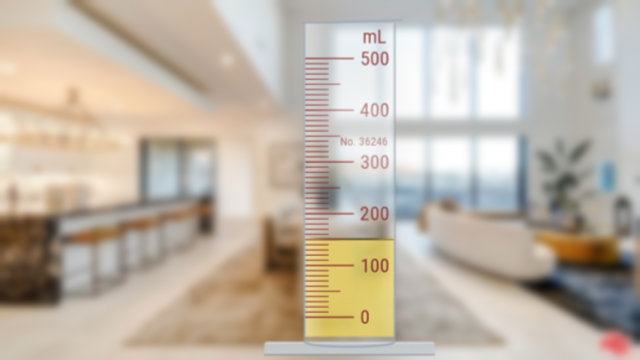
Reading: **150** mL
